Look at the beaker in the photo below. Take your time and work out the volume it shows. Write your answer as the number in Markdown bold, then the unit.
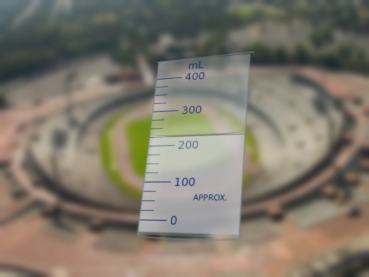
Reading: **225** mL
